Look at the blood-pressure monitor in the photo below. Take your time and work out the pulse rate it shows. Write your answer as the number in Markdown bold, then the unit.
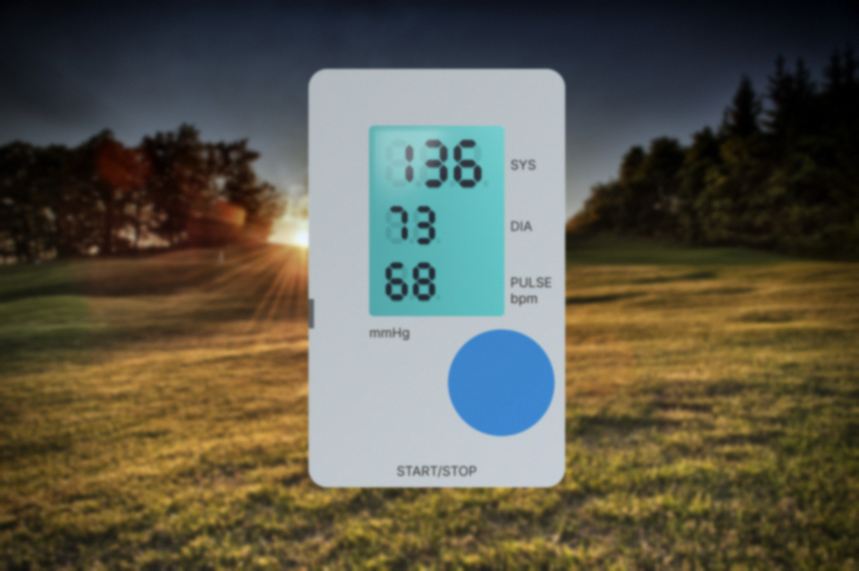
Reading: **68** bpm
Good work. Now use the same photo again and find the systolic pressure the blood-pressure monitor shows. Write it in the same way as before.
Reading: **136** mmHg
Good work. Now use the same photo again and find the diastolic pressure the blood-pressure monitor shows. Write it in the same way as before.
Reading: **73** mmHg
